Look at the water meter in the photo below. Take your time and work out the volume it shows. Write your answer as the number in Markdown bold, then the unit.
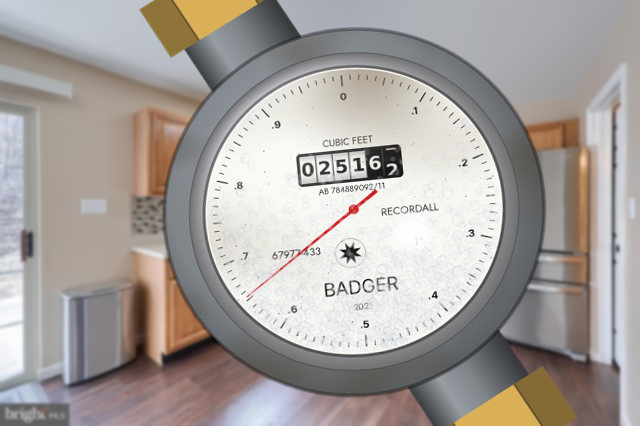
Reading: **25161.65** ft³
